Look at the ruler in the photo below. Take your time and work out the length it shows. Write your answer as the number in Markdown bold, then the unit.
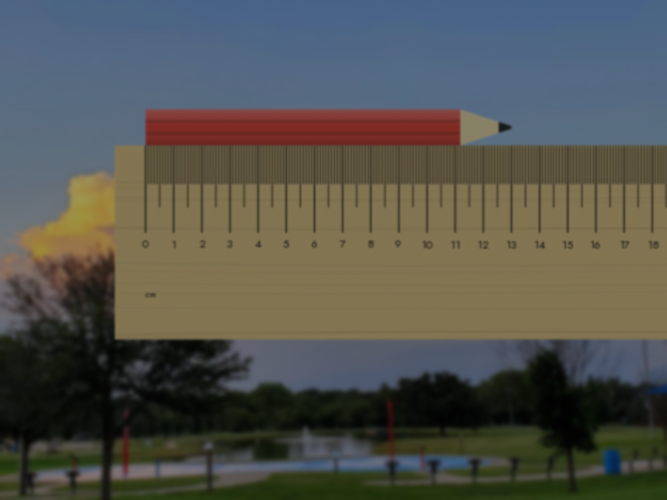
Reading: **13** cm
